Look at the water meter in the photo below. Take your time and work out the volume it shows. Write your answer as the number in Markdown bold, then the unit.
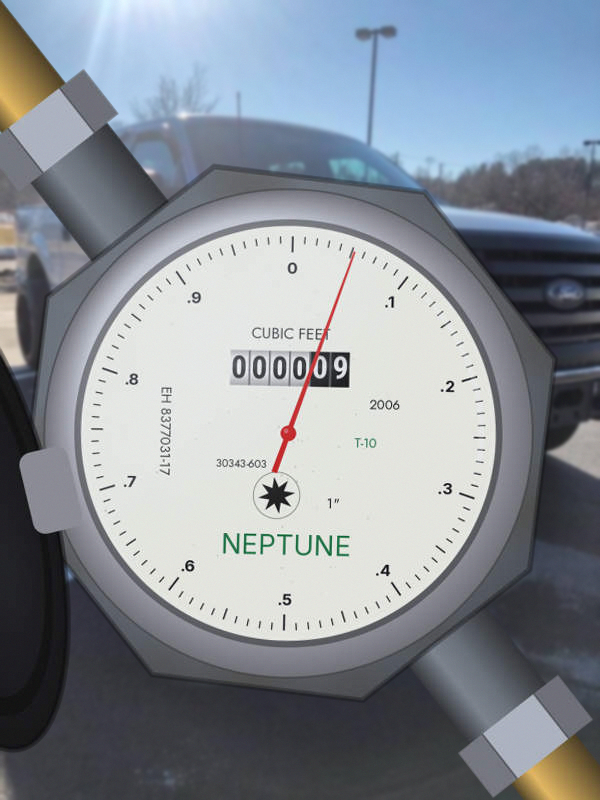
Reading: **9.05** ft³
